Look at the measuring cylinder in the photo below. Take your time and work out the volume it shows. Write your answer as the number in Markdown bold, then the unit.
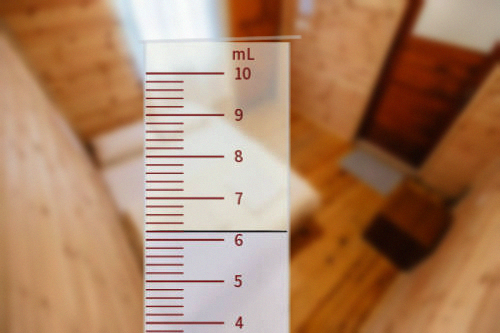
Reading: **6.2** mL
